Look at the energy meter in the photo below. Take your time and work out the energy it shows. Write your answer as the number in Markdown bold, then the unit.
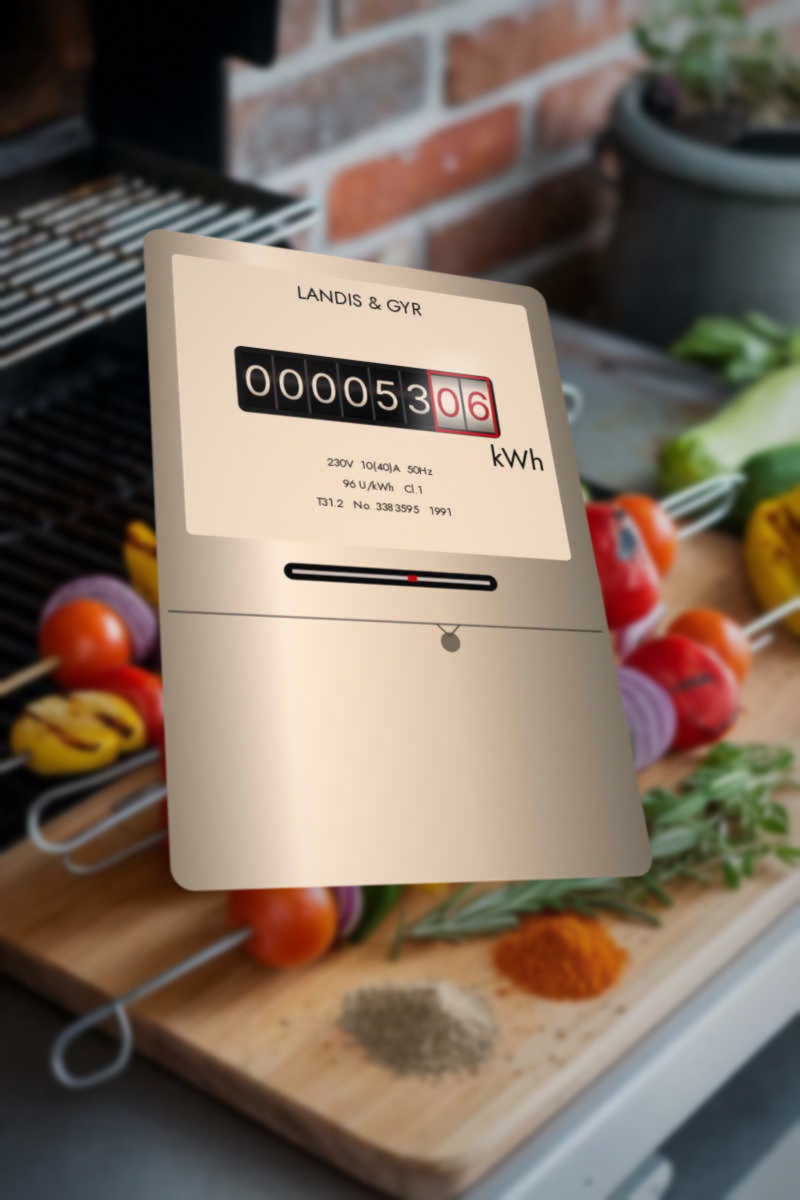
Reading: **53.06** kWh
